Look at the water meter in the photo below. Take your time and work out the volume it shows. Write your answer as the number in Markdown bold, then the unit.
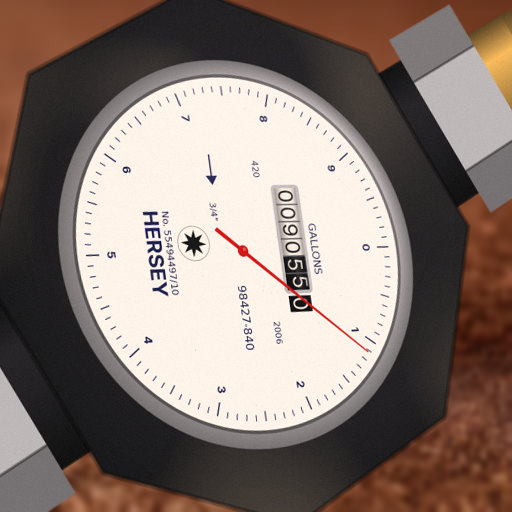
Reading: **90551.1** gal
